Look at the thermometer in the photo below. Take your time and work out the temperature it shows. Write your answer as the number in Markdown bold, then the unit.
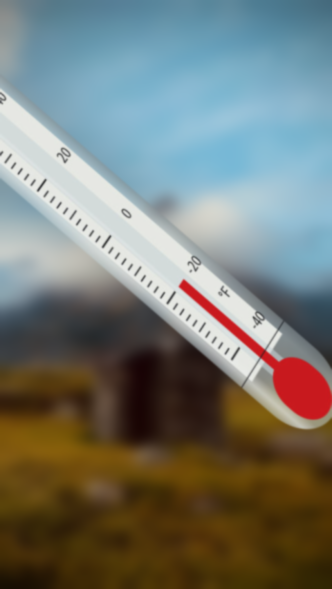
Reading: **-20** °F
